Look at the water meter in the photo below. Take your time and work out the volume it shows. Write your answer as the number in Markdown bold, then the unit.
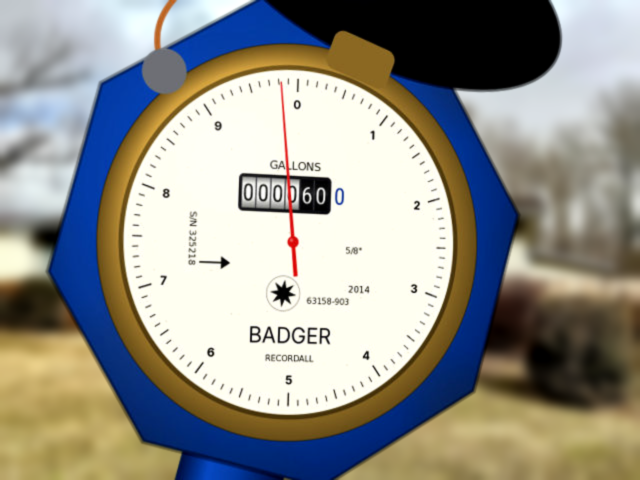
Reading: **599.8** gal
